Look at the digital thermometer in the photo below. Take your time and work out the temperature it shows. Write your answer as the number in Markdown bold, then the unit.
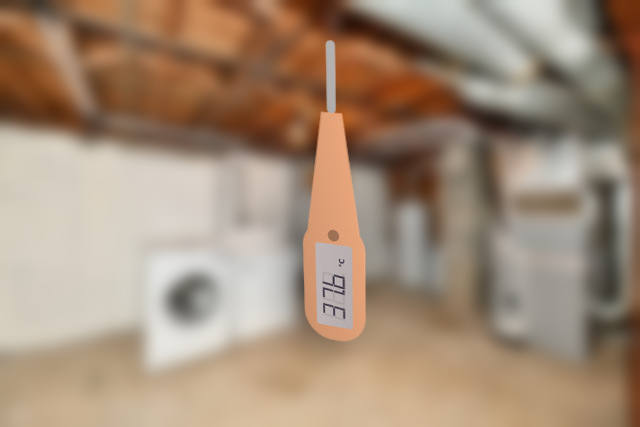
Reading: **37.6** °C
